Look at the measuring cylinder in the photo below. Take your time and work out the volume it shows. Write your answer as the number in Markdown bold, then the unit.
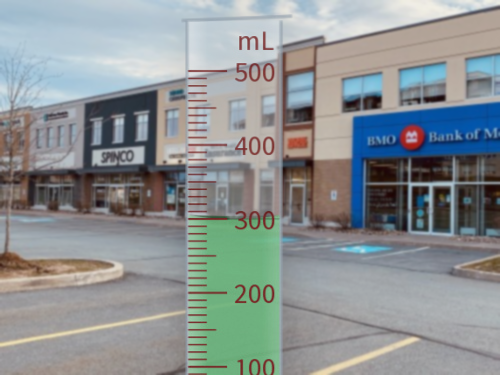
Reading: **300** mL
